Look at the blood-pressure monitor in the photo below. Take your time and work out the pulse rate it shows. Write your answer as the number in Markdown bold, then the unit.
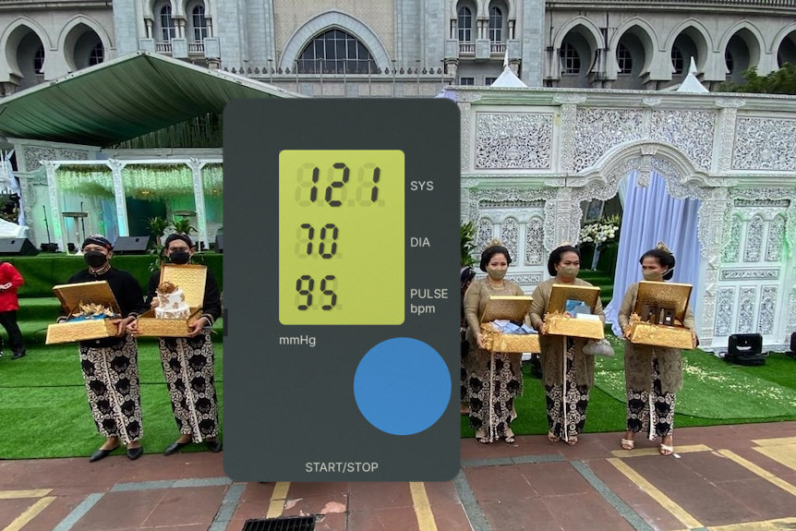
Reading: **95** bpm
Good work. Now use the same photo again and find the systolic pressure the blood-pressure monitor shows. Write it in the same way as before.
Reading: **121** mmHg
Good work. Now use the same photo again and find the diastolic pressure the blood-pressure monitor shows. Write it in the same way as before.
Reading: **70** mmHg
